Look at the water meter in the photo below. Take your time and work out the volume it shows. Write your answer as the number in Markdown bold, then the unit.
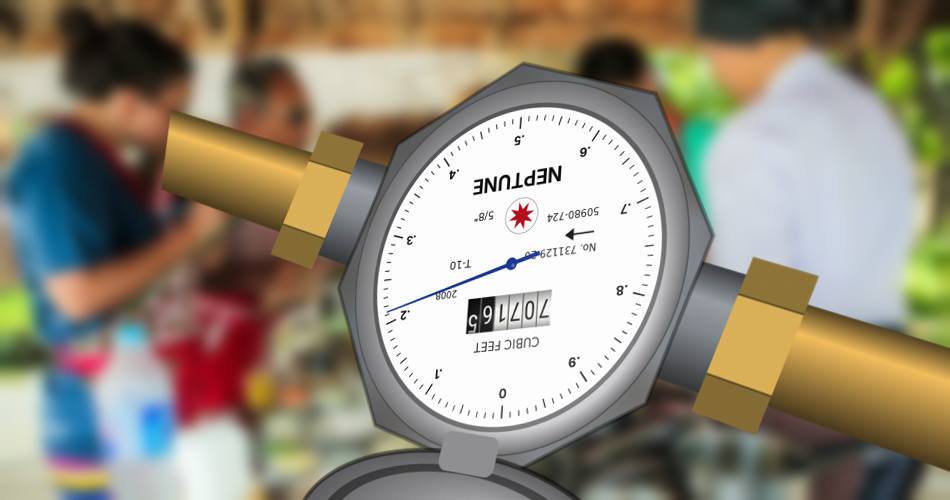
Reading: **707165.21** ft³
